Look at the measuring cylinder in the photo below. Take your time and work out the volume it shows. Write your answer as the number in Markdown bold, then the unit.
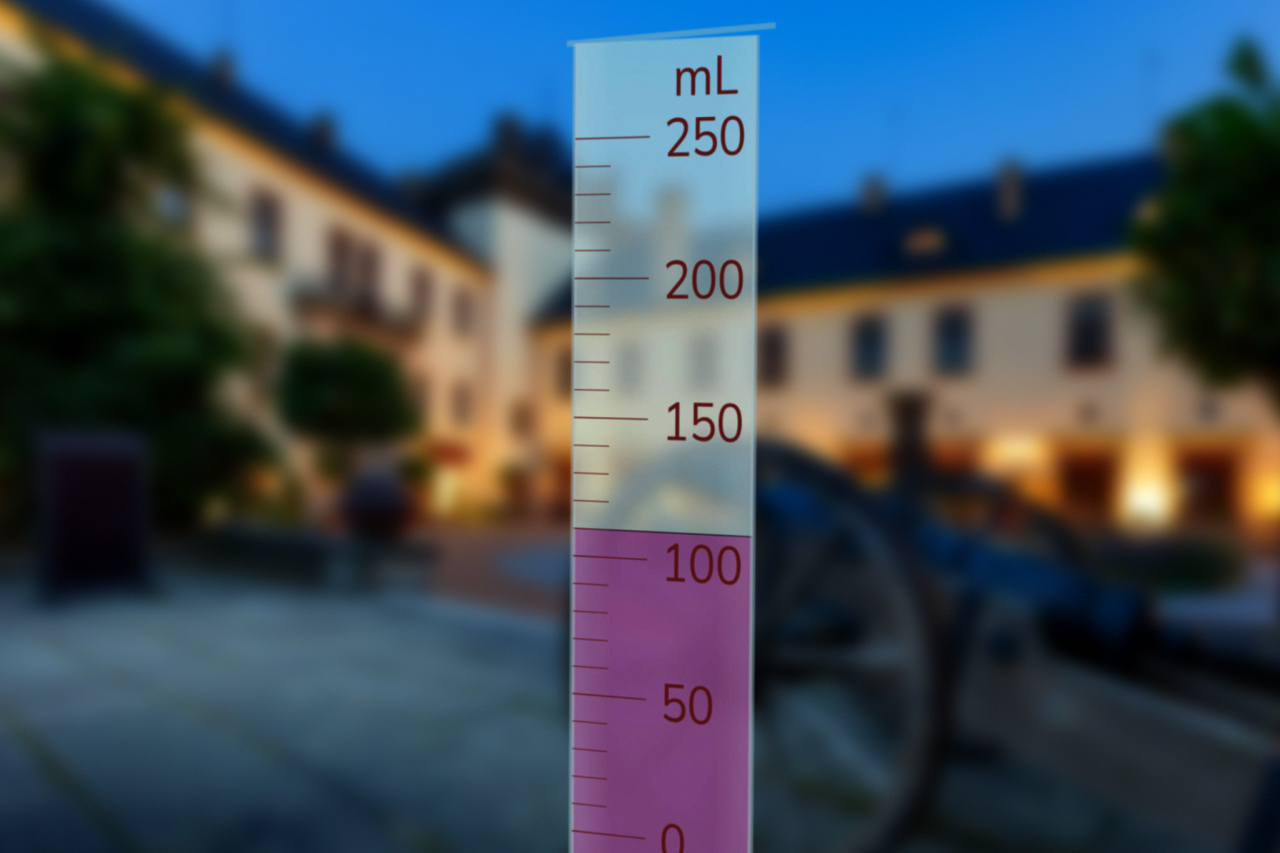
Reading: **110** mL
